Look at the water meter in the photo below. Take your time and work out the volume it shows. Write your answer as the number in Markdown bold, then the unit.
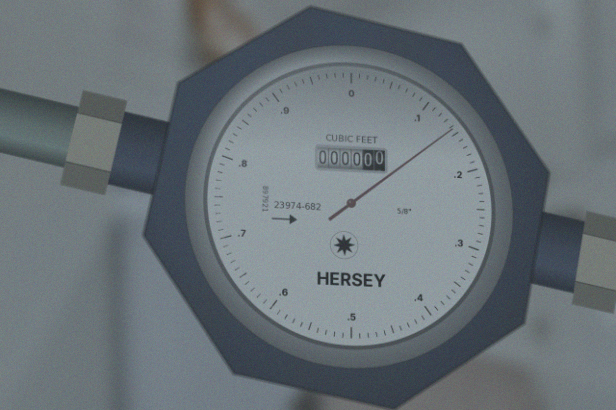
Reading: **0.14** ft³
